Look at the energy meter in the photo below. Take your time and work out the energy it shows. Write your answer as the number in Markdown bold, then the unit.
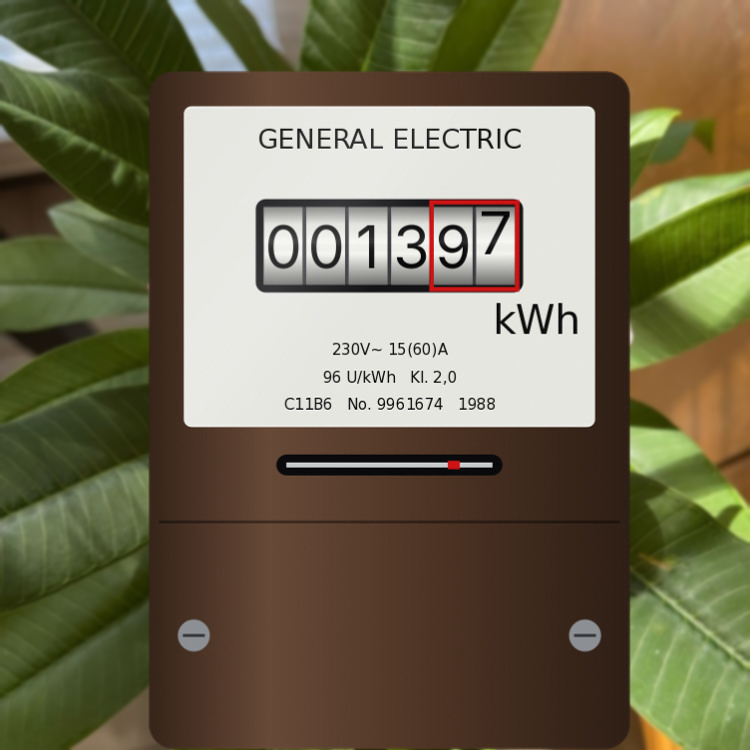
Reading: **13.97** kWh
